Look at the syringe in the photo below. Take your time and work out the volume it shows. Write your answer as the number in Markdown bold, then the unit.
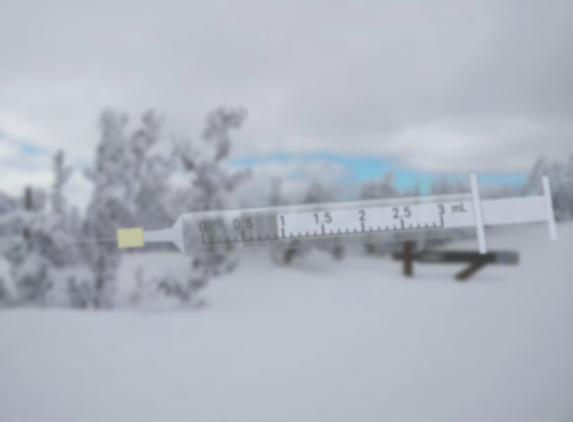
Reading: **0.5** mL
